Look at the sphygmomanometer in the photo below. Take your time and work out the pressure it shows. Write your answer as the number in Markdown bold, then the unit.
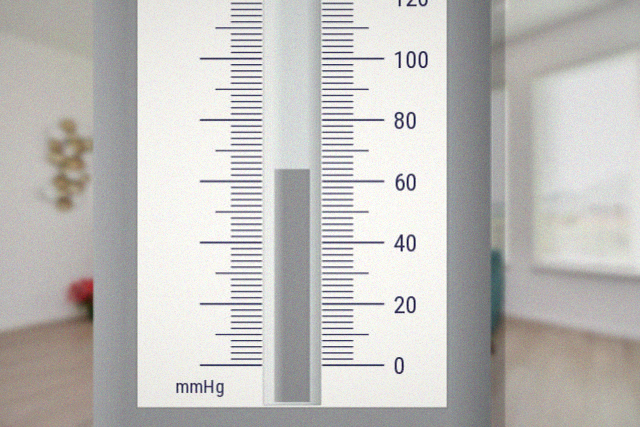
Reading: **64** mmHg
